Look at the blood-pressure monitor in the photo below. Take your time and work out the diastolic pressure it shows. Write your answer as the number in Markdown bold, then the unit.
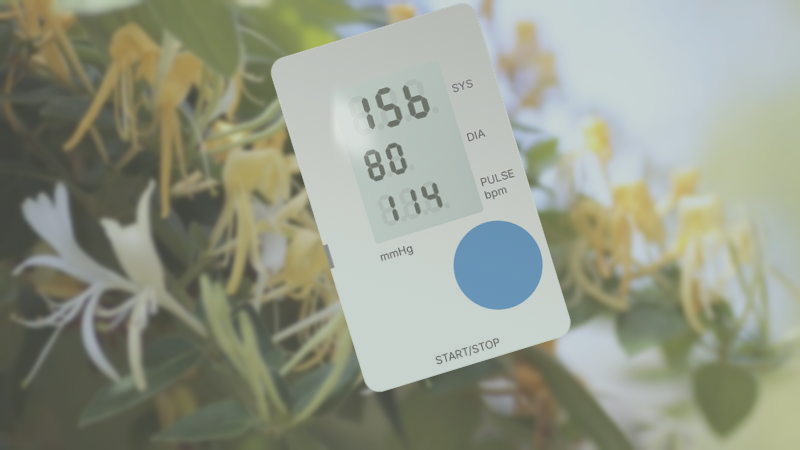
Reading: **80** mmHg
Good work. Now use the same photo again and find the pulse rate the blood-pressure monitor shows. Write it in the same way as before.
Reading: **114** bpm
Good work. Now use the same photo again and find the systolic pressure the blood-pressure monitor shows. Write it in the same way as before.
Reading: **156** mmHg
